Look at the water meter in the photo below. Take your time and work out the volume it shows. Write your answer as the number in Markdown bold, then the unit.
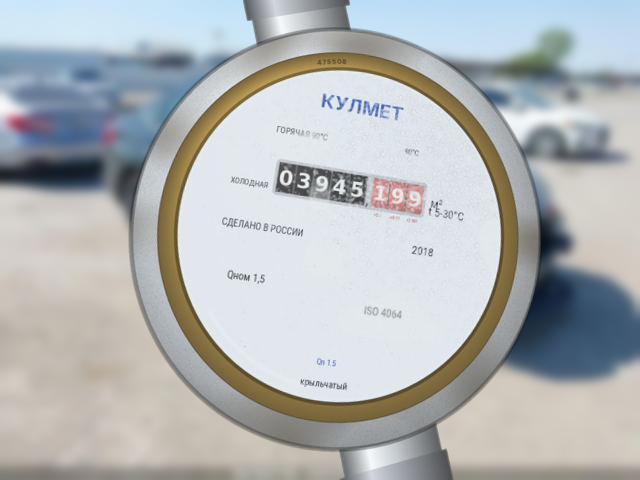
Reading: **3945.199** m³
